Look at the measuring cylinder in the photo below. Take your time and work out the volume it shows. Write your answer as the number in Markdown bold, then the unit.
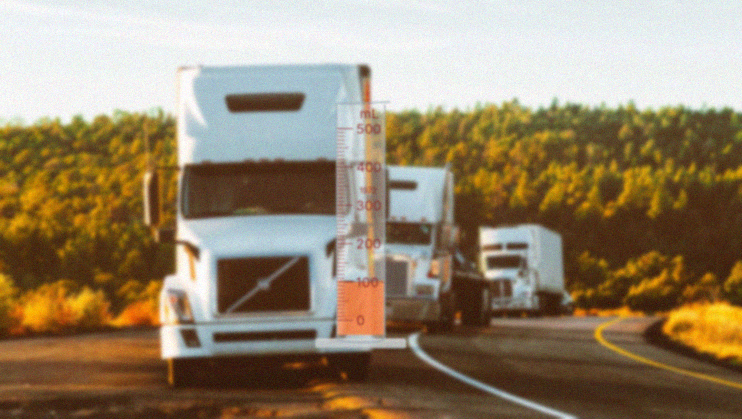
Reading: **100** mL
